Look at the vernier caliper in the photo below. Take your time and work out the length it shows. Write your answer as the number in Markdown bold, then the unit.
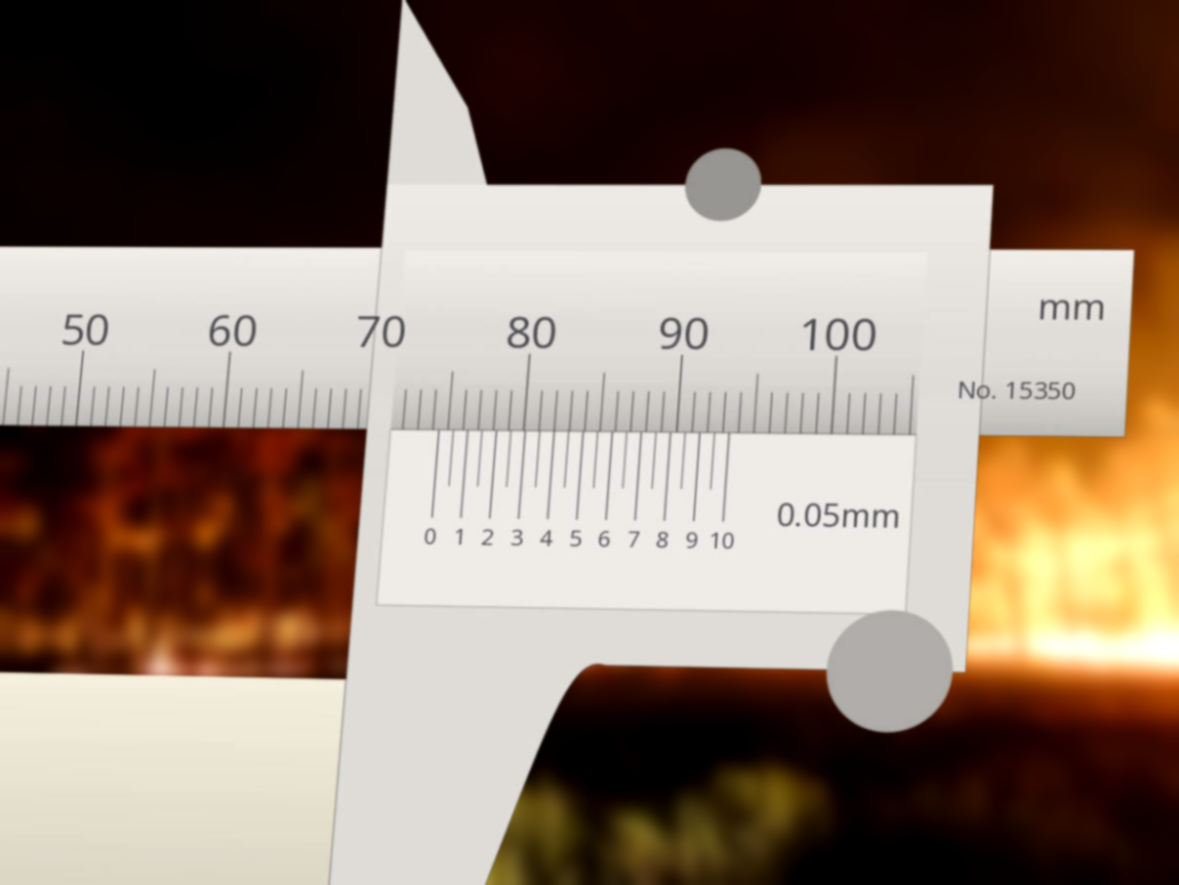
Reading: **74.4** mm
